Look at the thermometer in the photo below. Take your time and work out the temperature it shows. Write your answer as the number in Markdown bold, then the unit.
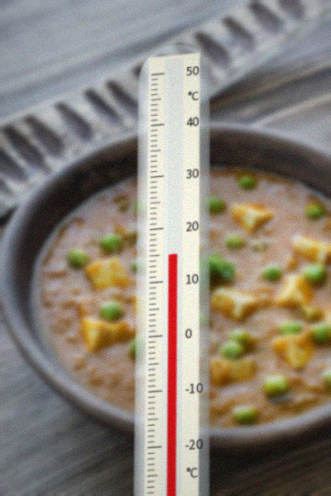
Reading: **15** °C
